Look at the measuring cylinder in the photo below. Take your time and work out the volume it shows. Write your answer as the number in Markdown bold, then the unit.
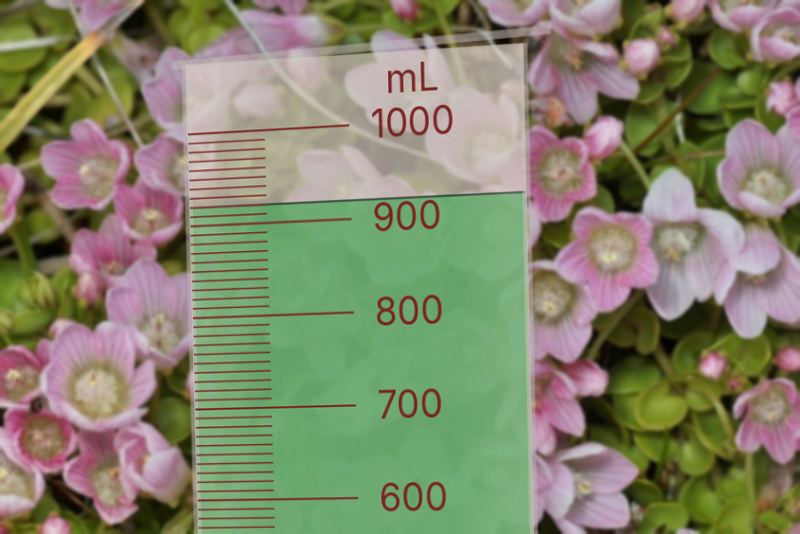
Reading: **920** mL
